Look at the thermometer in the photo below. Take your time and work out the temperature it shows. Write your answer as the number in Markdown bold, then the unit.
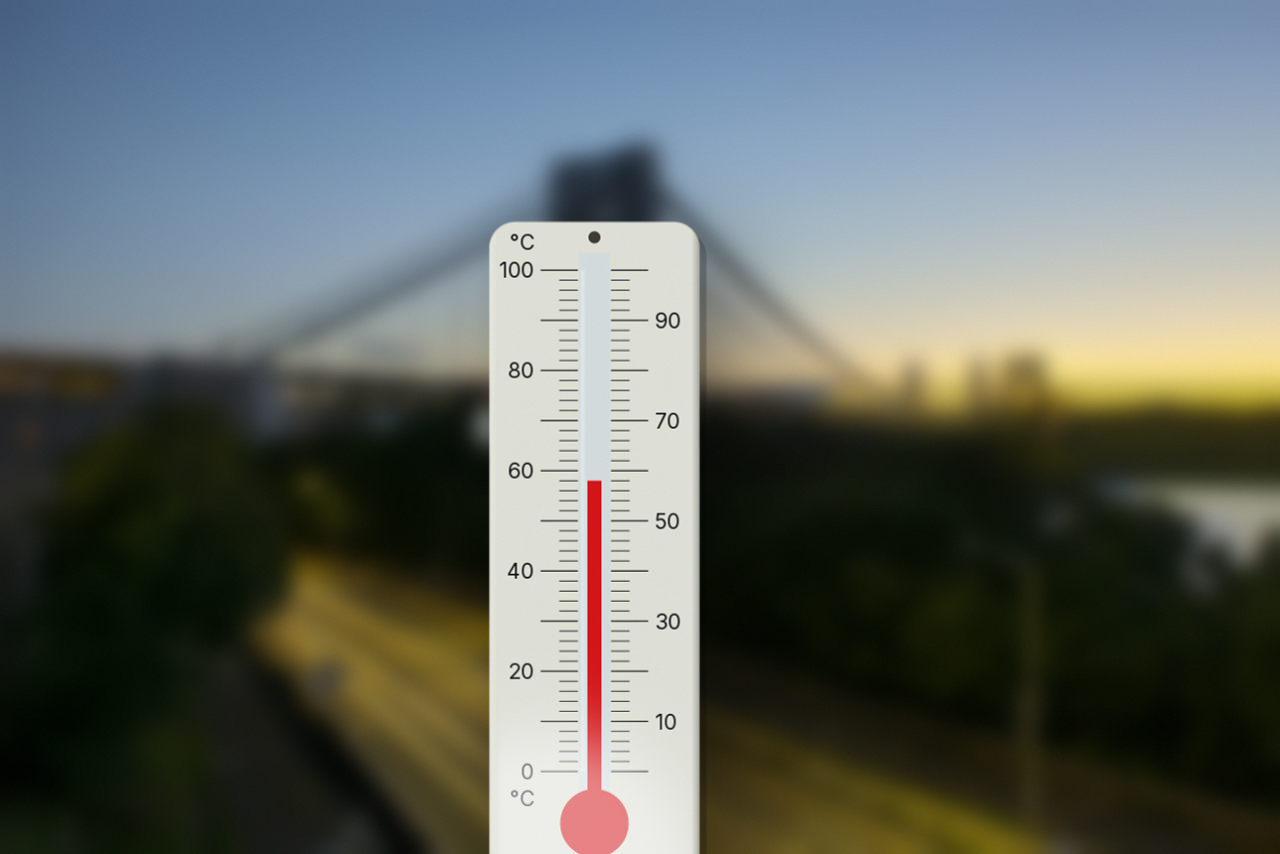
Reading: **58** °C
